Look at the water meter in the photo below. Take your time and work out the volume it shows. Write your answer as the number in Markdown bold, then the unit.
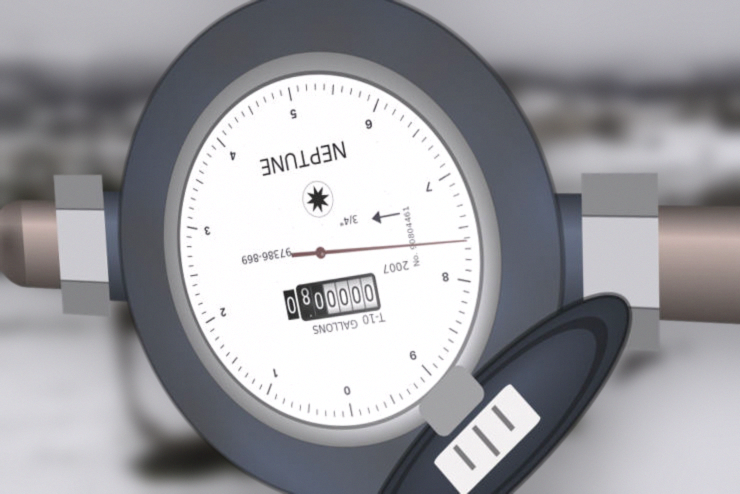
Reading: **77.6** gal
